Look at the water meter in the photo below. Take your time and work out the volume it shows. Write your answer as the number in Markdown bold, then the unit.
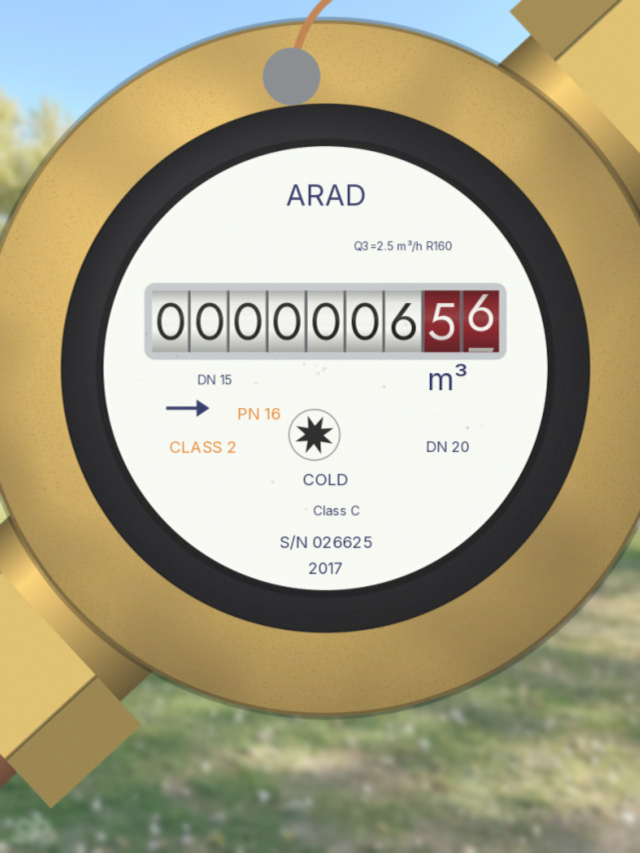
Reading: **6.56** m³
